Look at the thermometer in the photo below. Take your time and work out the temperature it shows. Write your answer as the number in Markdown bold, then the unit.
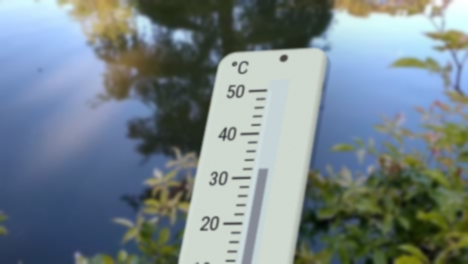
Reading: **32** °C
